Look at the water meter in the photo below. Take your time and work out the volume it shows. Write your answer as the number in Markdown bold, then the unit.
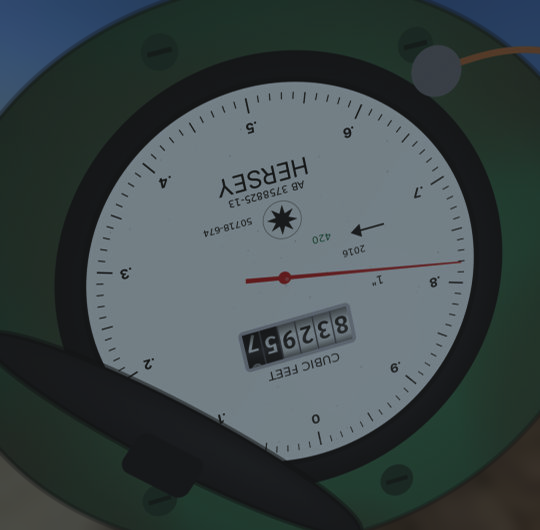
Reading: **832956.78** ft³
